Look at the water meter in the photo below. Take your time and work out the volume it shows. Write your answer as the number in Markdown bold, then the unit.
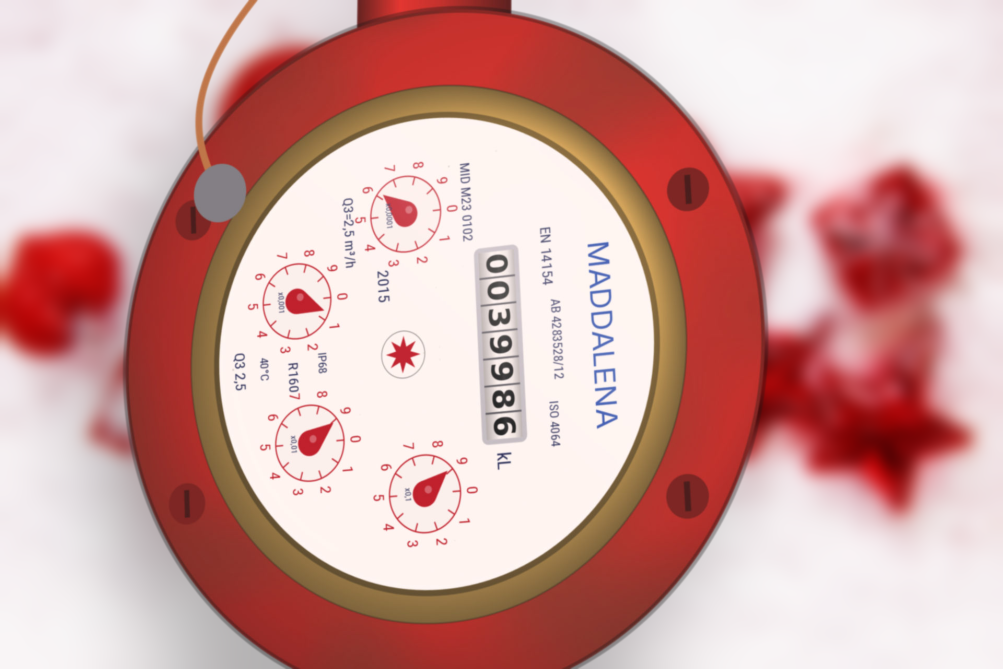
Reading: **39986.8906** kL
